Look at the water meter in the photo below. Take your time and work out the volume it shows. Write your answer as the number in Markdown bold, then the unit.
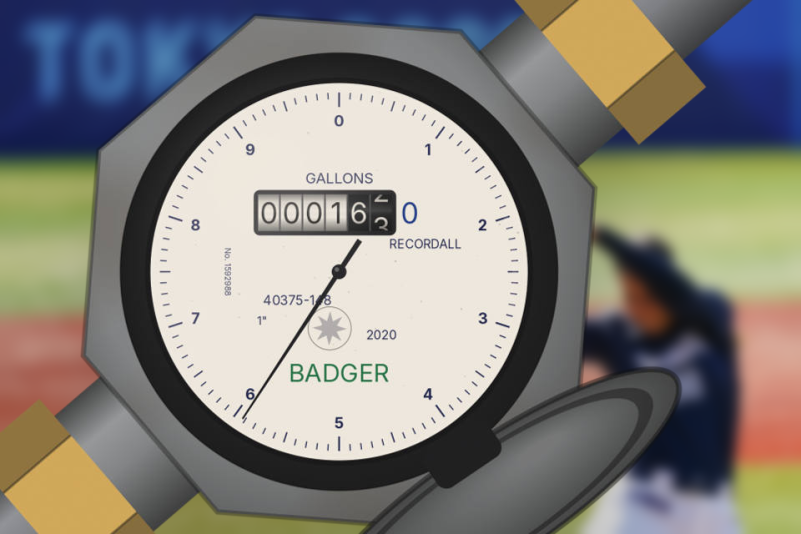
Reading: **1625.9** gal
